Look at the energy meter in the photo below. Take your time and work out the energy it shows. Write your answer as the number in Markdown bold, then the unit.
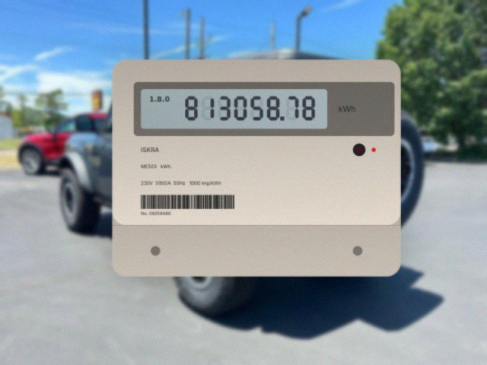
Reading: **813058.78** kWh
